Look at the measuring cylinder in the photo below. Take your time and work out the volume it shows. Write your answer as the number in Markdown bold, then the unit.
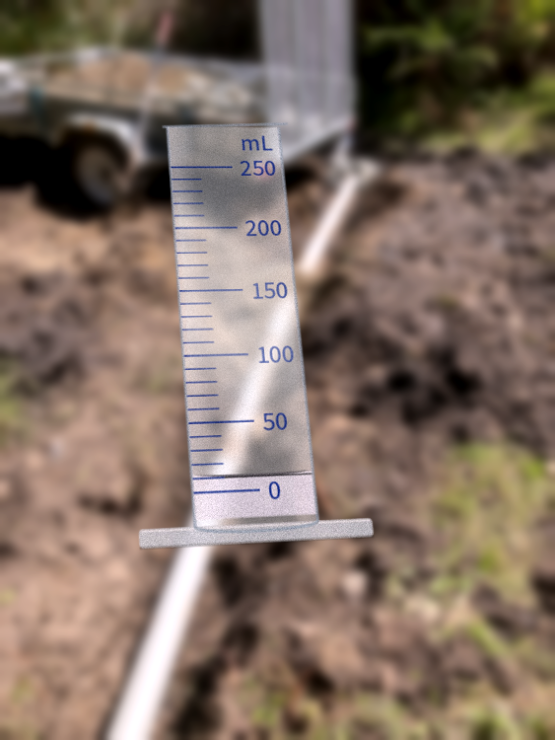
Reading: **10** mL
